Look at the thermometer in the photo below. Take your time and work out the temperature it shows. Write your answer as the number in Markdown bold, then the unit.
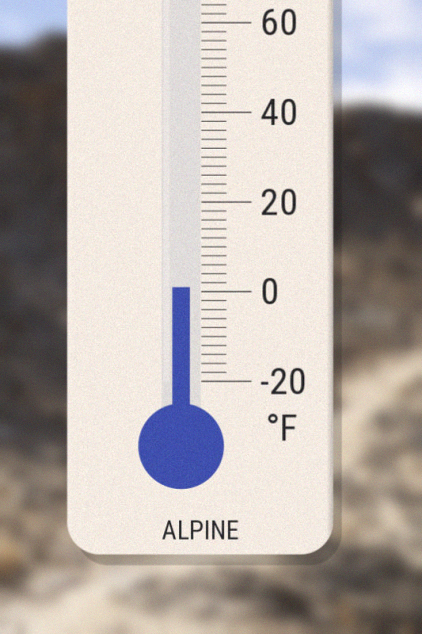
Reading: **1** °F
